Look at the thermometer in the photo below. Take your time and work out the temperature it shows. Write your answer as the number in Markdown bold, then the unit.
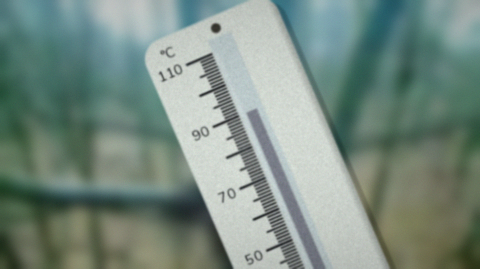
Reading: **90** °C
